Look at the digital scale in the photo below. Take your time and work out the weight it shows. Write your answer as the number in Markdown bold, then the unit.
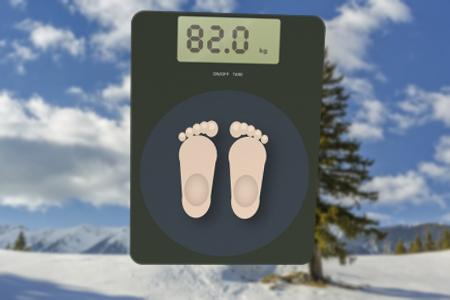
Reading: **82.0** kg
